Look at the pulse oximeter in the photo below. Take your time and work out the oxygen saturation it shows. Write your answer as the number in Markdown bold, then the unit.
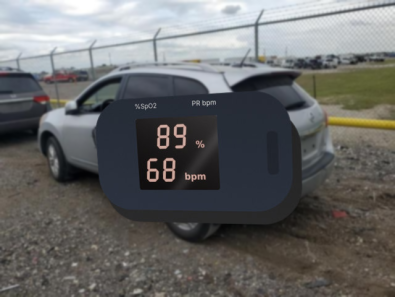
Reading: **89** %
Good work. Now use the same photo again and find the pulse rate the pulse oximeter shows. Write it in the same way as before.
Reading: **68** bpm
